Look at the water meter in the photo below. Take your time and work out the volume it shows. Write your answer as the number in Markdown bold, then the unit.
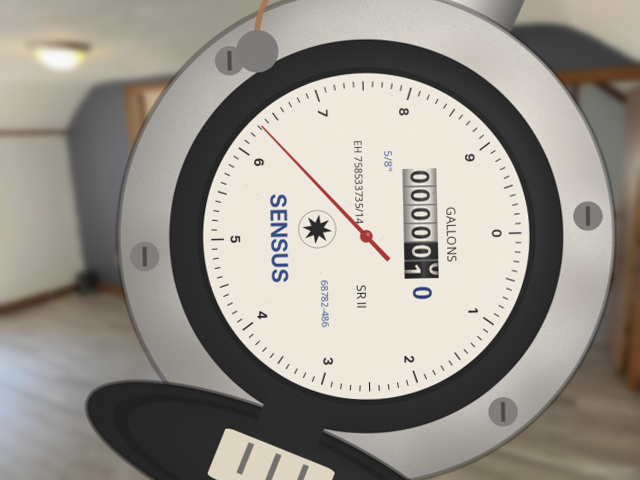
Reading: **6.3** gal
